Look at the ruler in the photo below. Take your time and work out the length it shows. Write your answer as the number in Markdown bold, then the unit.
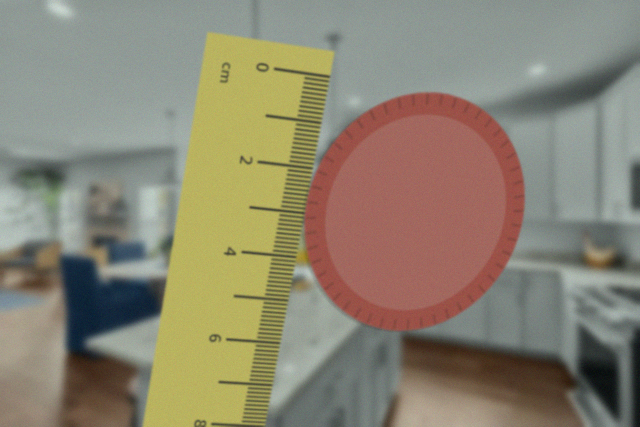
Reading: **5.5** cm
